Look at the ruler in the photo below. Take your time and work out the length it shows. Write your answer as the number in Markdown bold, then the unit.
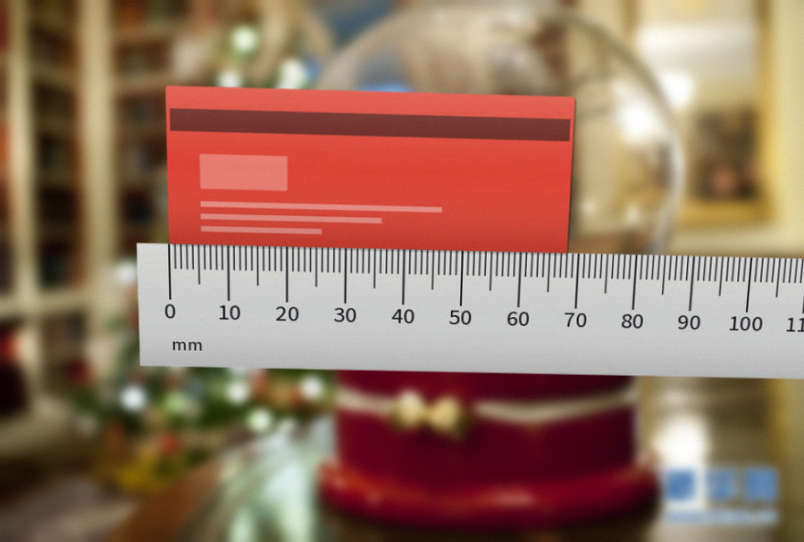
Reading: **68** mm
